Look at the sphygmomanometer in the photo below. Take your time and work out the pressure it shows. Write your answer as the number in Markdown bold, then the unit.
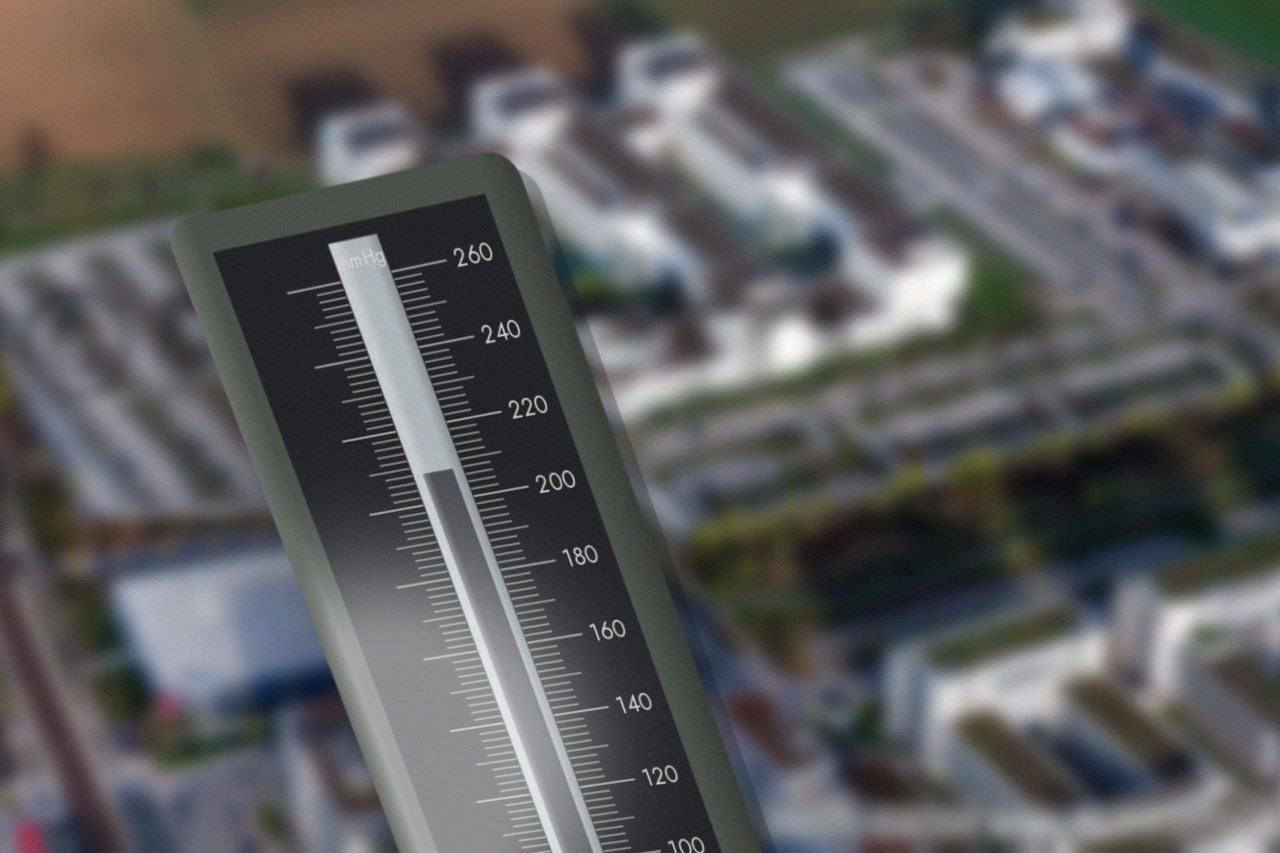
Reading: **208** mmHg
